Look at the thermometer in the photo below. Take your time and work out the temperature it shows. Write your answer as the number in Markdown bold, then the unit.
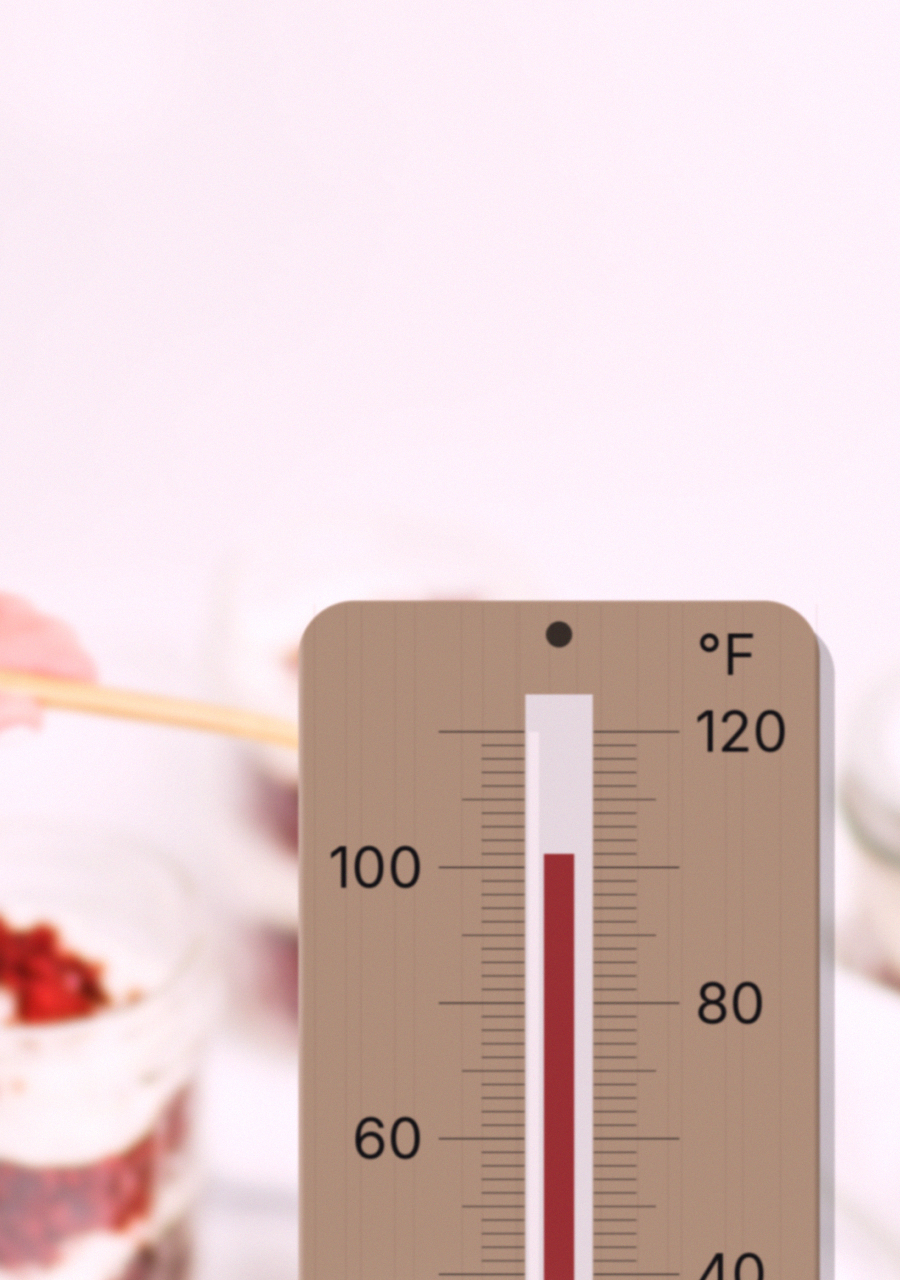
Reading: **102** °F
